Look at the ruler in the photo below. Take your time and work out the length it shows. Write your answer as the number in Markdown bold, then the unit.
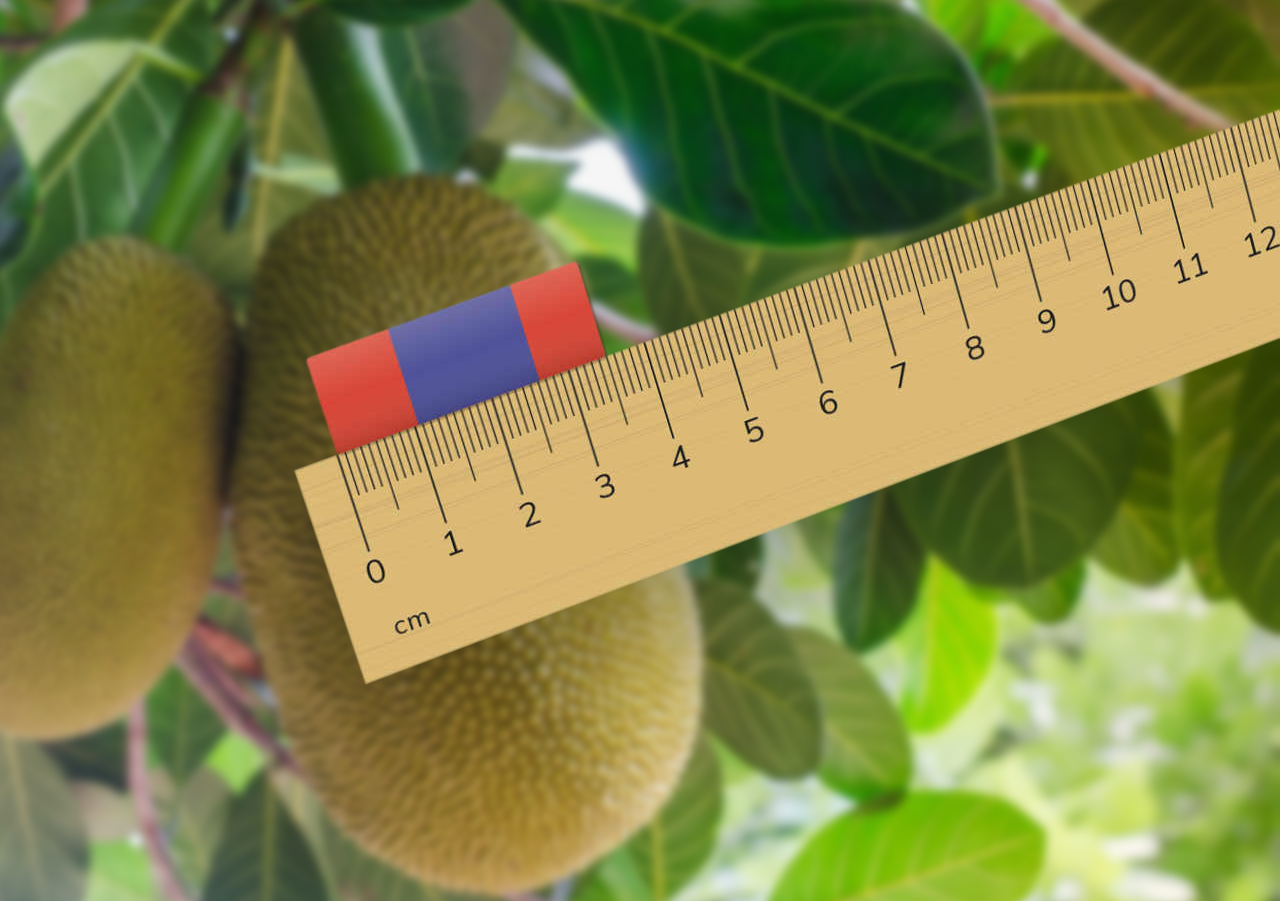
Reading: **3.5** cm
